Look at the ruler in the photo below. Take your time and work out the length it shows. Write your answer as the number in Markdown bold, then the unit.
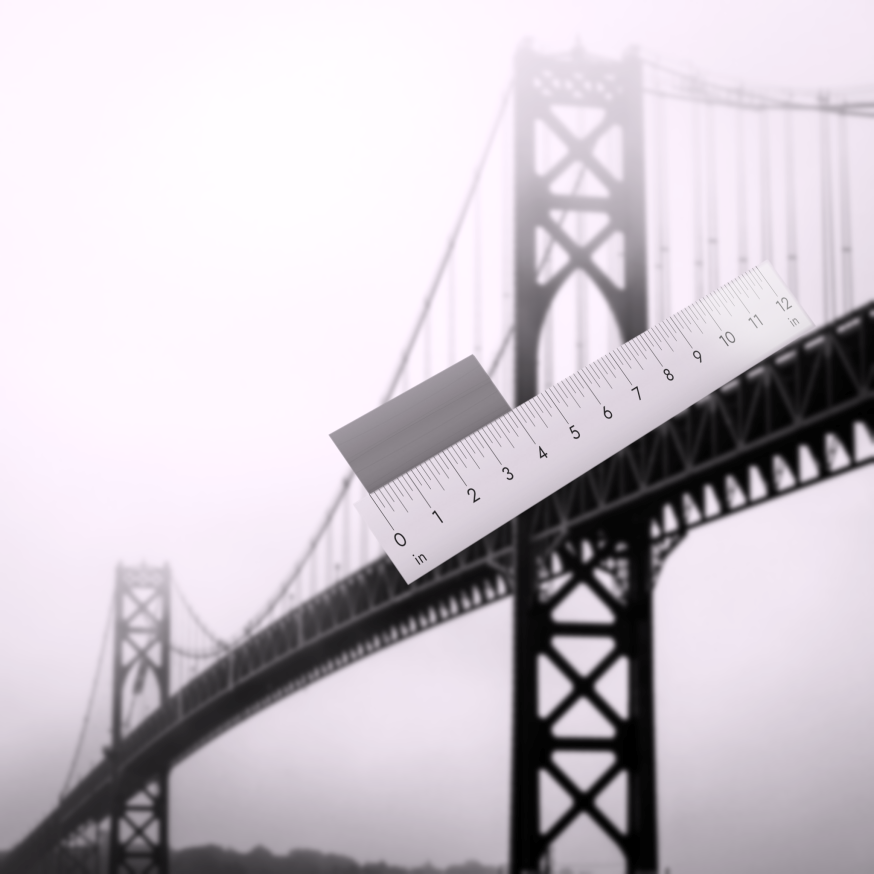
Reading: **4** in
